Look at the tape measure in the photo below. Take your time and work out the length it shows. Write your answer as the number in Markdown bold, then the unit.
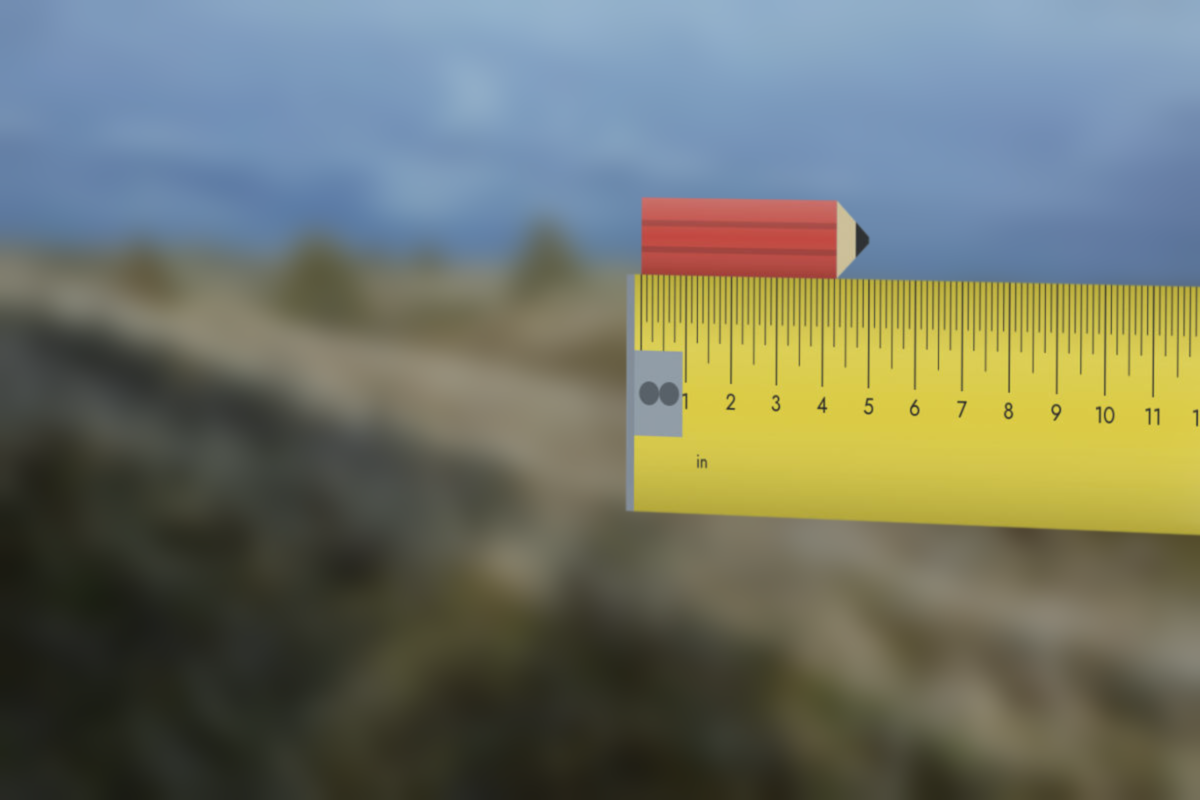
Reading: **5** in
